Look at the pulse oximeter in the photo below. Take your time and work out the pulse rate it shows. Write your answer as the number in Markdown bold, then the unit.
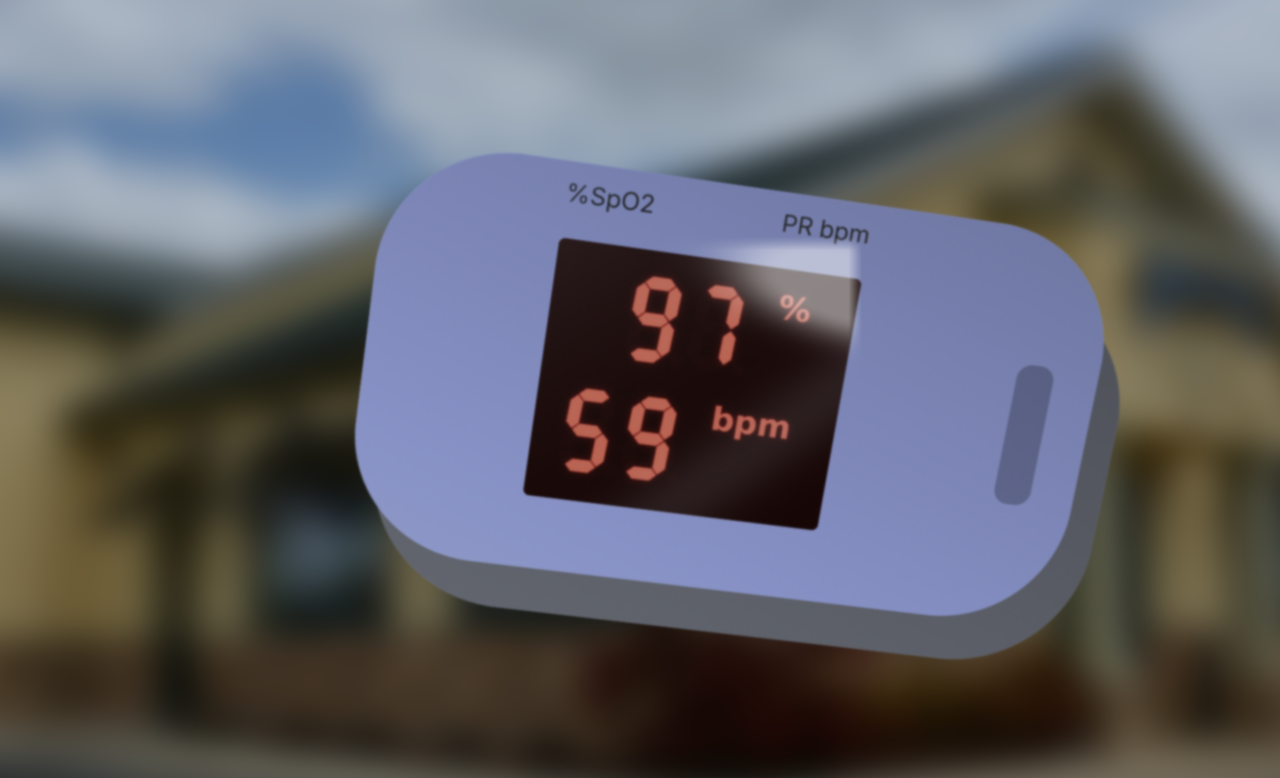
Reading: **59** bpm
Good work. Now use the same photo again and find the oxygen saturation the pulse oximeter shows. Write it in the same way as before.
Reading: **97** %
